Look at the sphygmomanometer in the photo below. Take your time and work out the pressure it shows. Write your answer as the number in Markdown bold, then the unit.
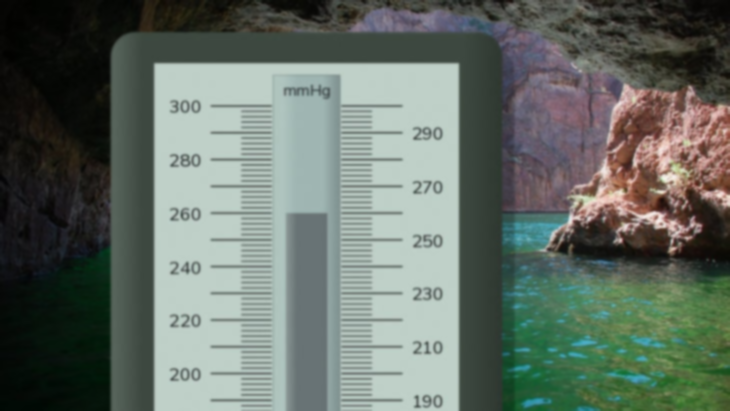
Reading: **260** mmHg
